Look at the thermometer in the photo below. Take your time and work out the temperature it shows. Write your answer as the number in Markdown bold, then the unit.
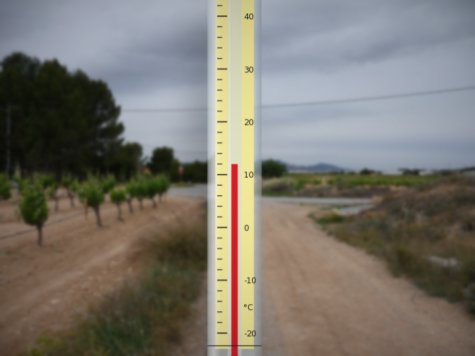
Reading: **12** °C
